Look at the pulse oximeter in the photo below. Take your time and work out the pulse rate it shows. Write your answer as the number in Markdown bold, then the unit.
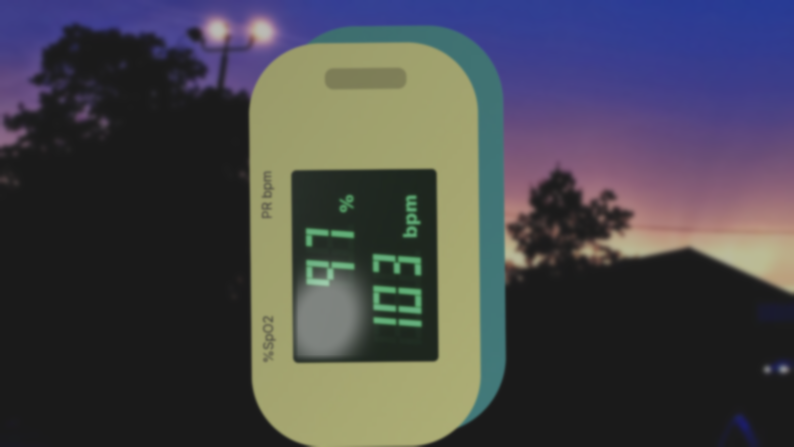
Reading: **103** bpm
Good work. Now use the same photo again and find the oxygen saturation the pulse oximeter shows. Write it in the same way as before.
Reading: **97** %
